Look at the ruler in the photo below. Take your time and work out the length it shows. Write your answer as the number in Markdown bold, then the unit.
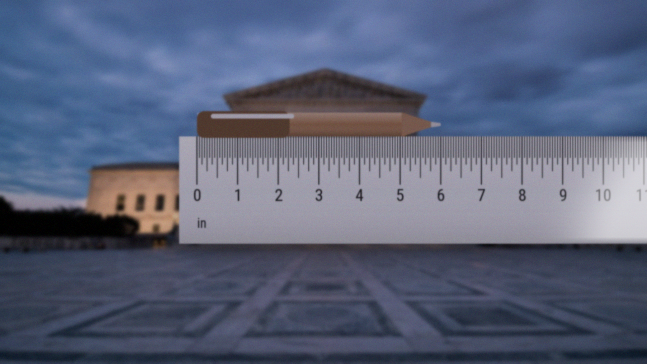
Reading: **6** in
